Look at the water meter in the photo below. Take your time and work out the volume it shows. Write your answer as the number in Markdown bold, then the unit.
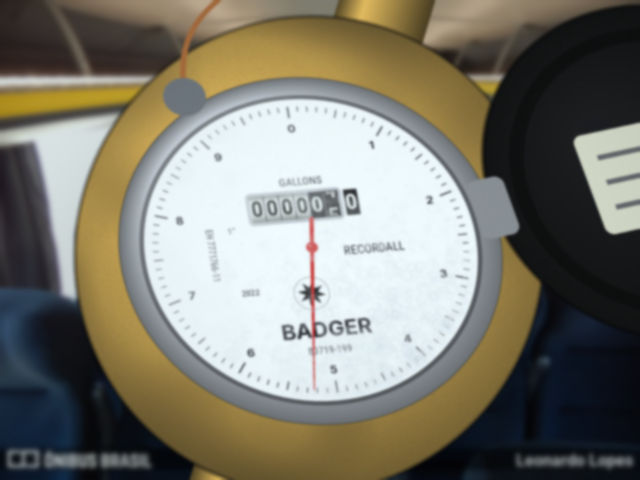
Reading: **45.2** gal
